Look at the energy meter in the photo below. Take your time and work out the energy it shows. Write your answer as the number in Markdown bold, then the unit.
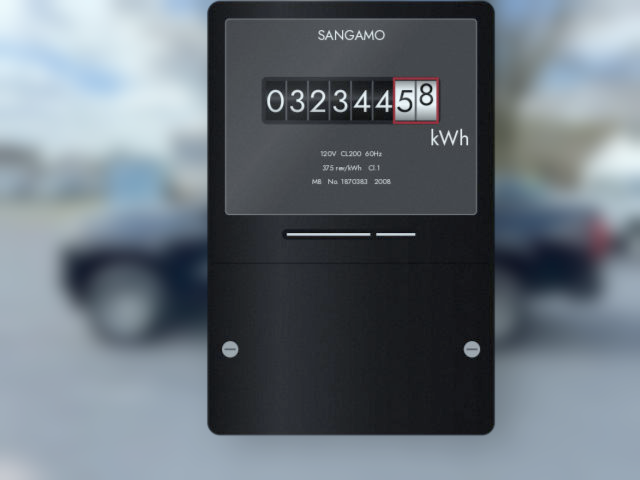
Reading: **32344.58** kWh
